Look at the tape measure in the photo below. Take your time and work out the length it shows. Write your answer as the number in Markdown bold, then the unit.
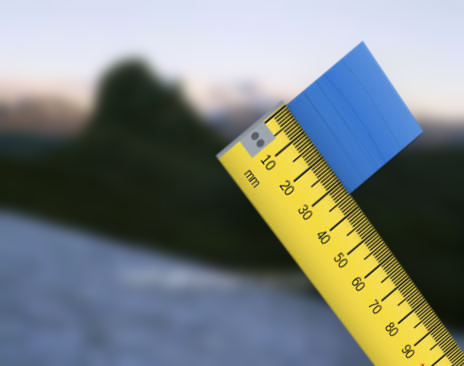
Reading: **35** mm
